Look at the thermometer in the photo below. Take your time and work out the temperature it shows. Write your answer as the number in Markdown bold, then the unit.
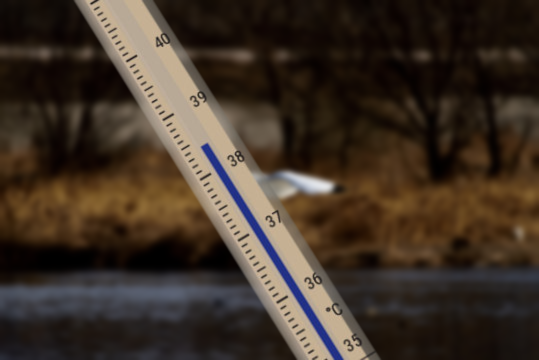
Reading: **38.4** °C
